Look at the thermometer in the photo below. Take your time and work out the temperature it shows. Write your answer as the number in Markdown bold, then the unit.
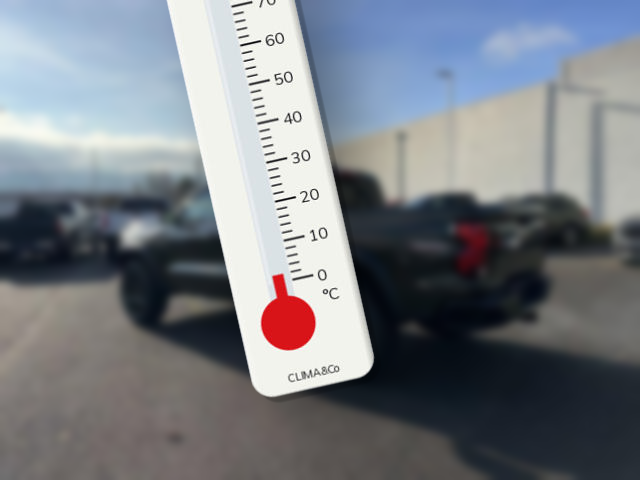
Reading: **2** °C
